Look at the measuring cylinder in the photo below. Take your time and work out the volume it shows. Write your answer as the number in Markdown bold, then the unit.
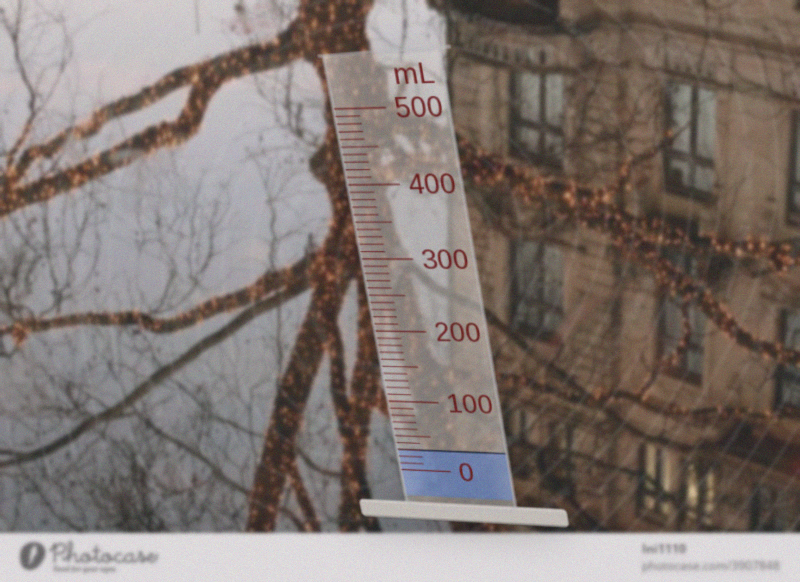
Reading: **30** mL
